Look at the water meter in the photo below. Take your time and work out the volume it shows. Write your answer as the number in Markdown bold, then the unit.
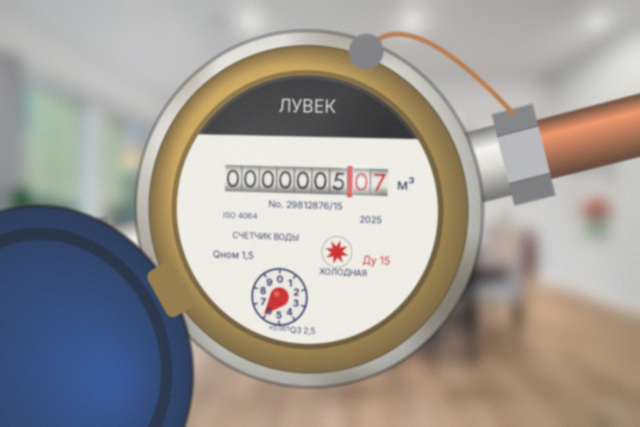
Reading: **5.076** m³
